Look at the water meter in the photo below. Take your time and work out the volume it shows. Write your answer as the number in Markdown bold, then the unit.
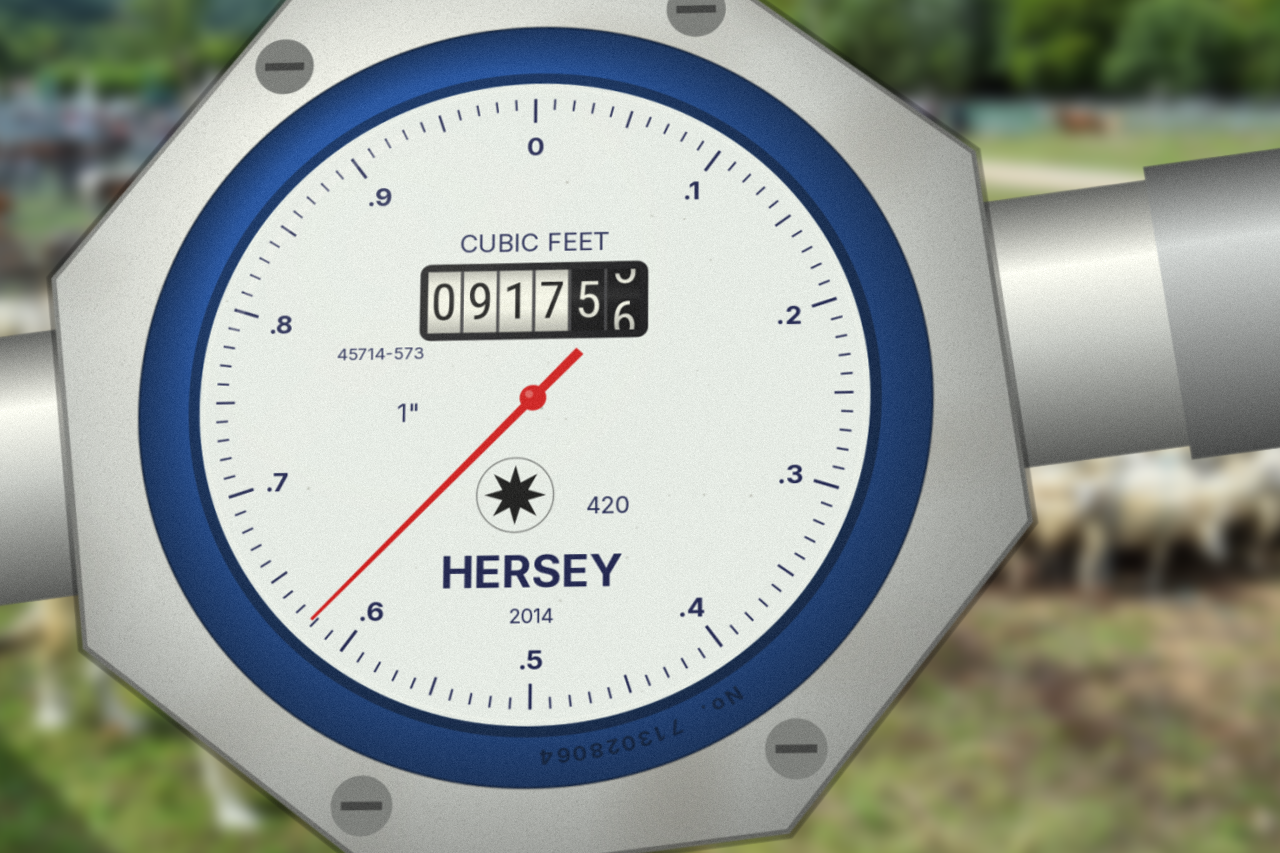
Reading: **91755.62** ft³
